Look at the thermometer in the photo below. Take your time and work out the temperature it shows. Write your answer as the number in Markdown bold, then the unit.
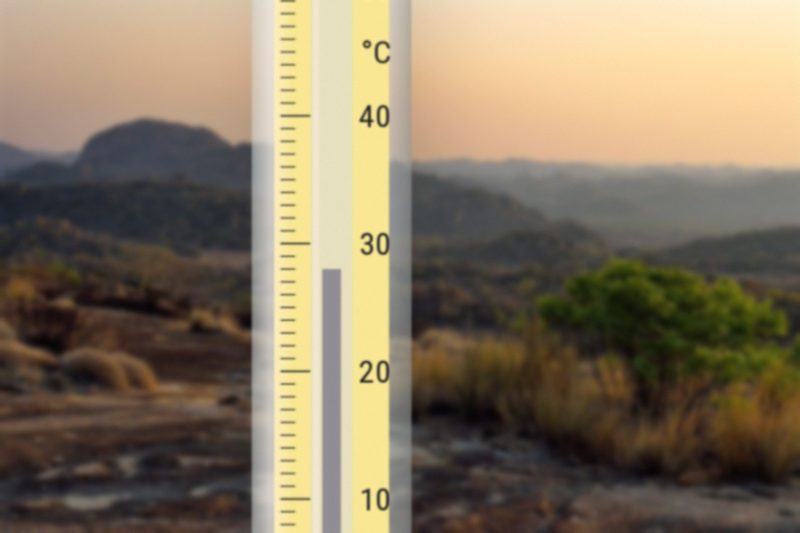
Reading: **28** °C
